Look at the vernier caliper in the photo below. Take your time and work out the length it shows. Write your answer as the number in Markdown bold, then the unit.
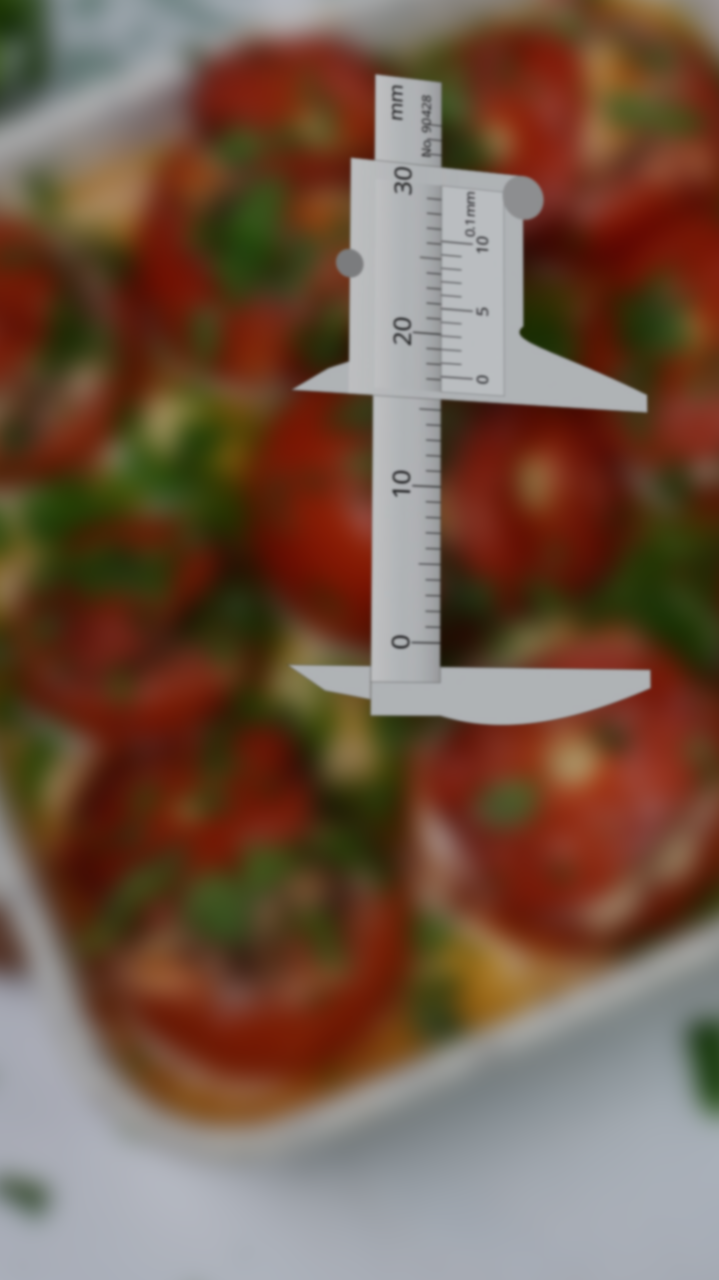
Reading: **17.2** mm
